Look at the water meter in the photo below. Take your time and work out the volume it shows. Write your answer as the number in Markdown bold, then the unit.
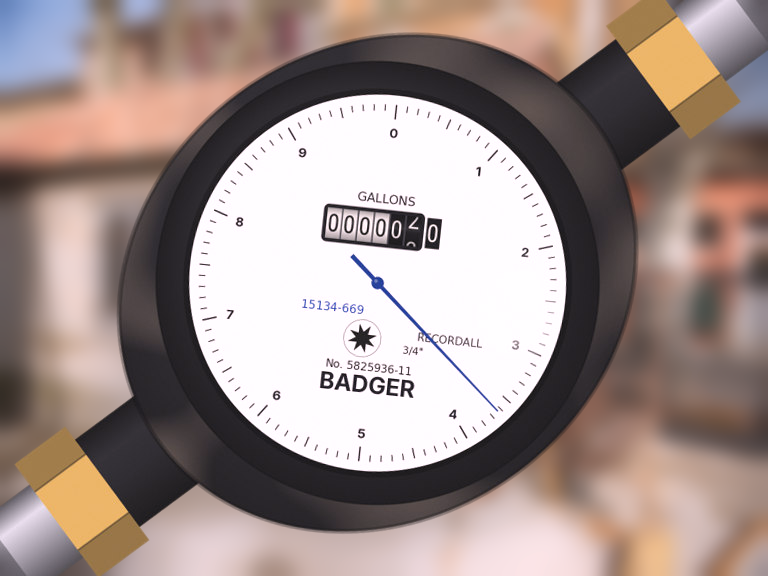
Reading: **23.6** gal
